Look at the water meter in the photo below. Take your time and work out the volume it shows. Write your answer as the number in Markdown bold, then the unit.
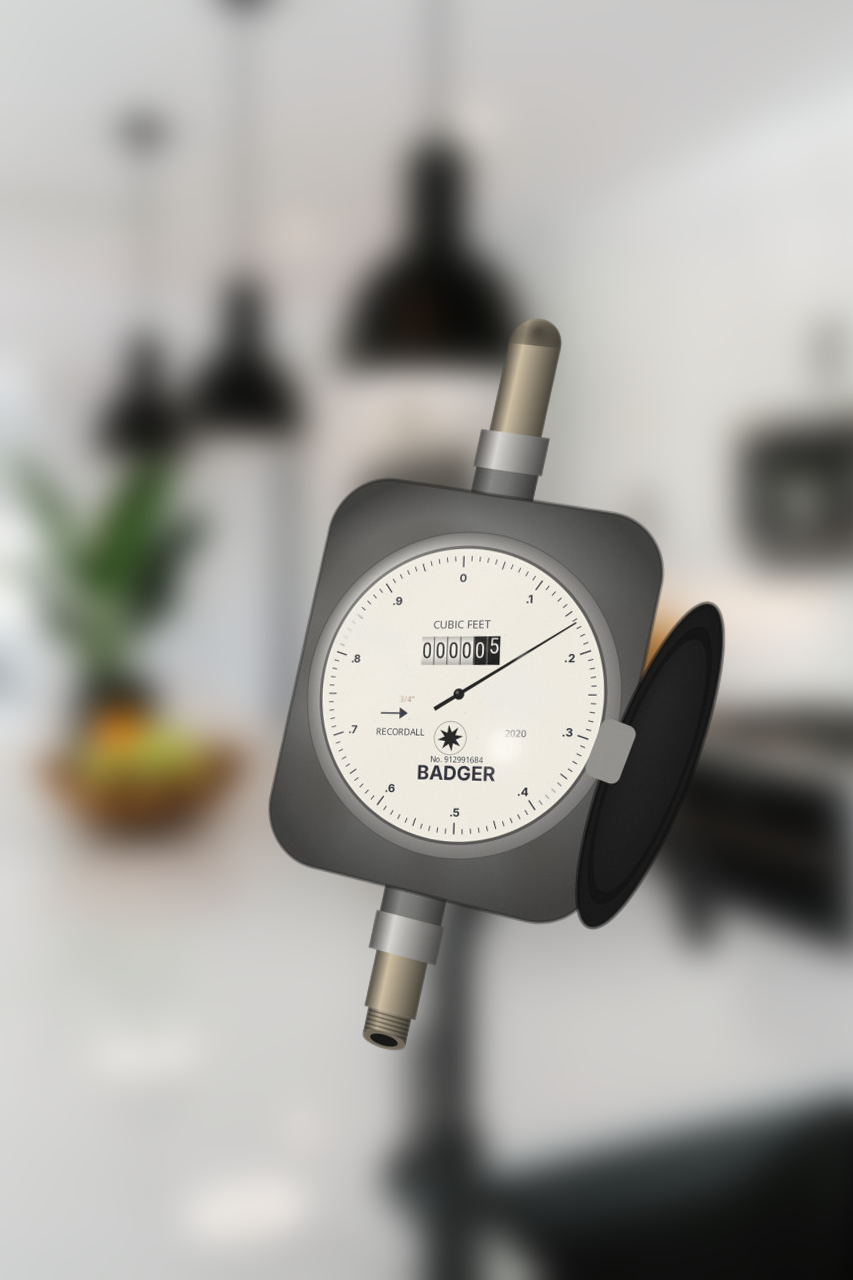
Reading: **5.16** ft³
